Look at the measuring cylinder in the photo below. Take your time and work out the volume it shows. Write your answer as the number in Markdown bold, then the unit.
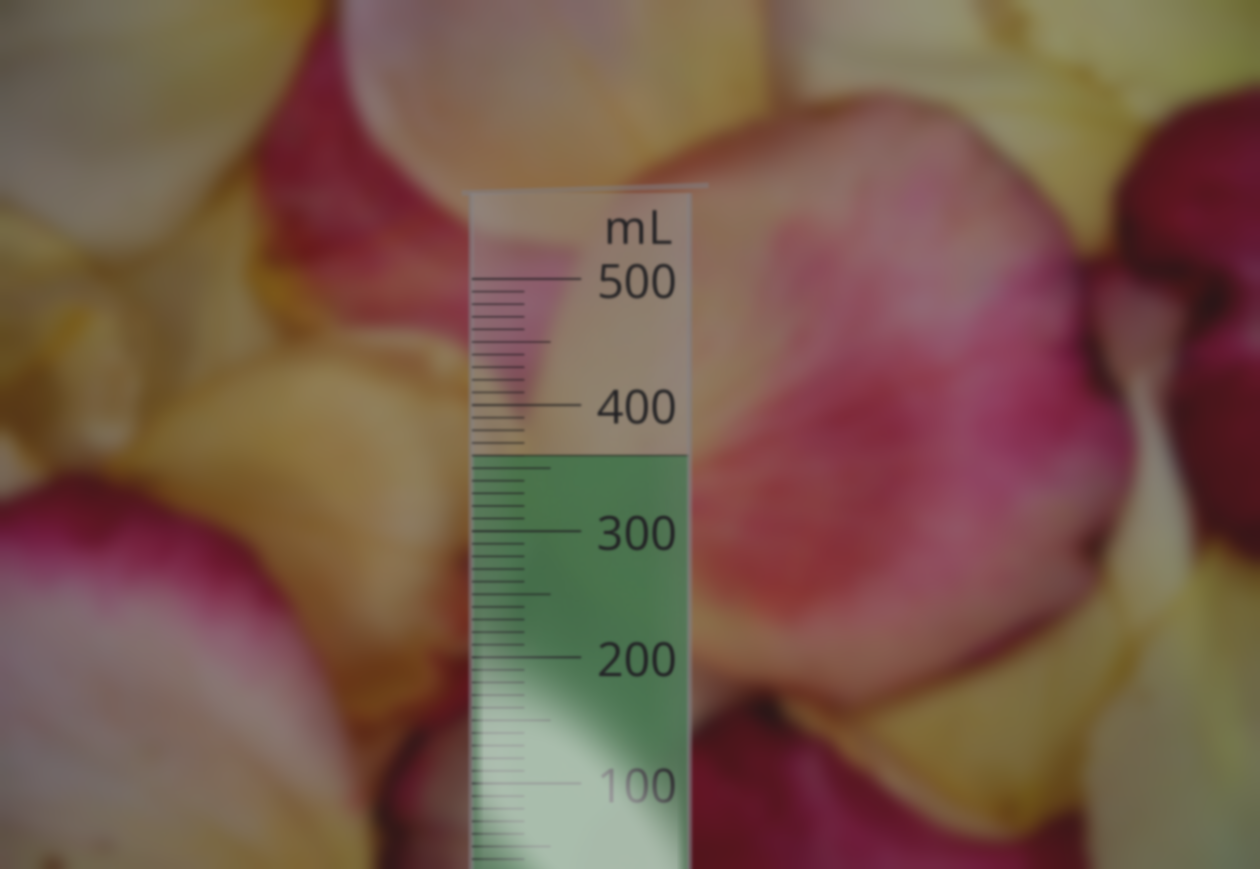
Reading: **360** mL
